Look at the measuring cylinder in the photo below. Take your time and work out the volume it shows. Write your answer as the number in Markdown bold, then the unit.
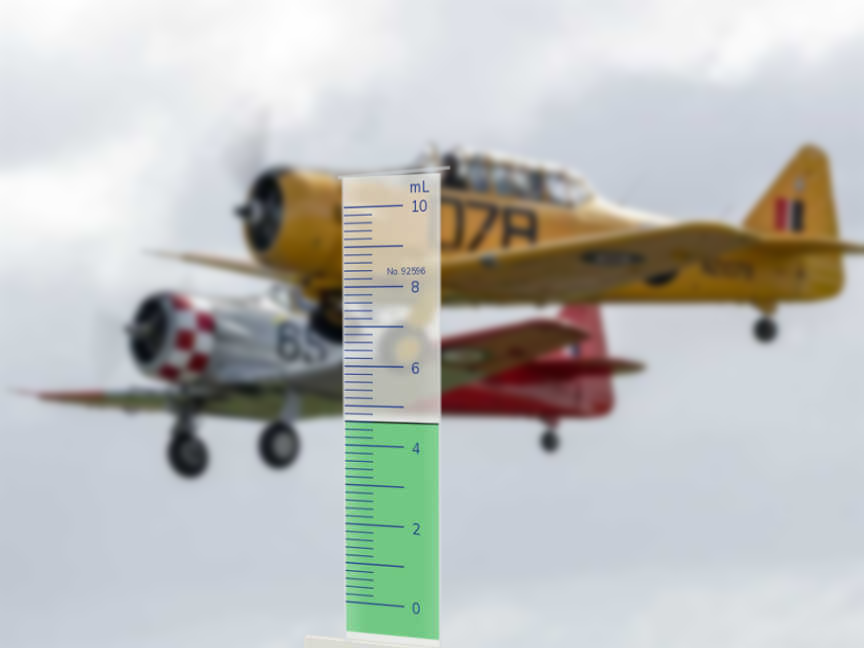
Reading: **4.6** mL
